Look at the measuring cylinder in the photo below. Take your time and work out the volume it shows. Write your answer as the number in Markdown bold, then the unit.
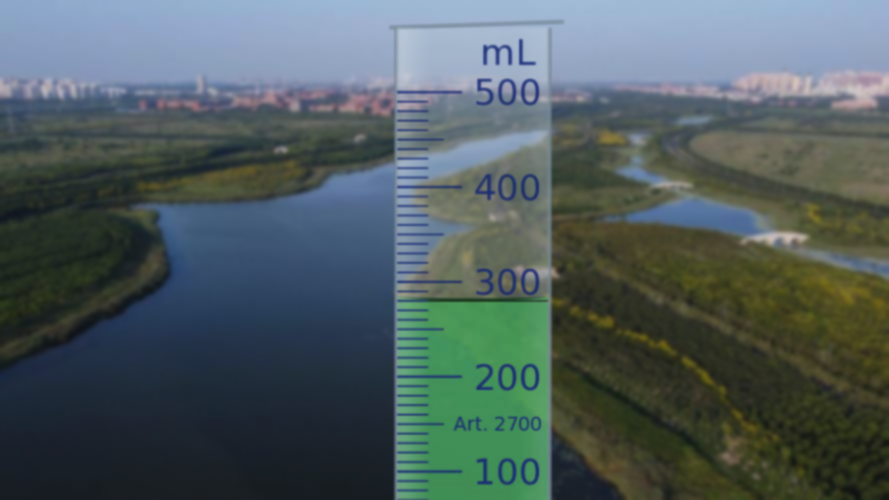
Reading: **280** mL
